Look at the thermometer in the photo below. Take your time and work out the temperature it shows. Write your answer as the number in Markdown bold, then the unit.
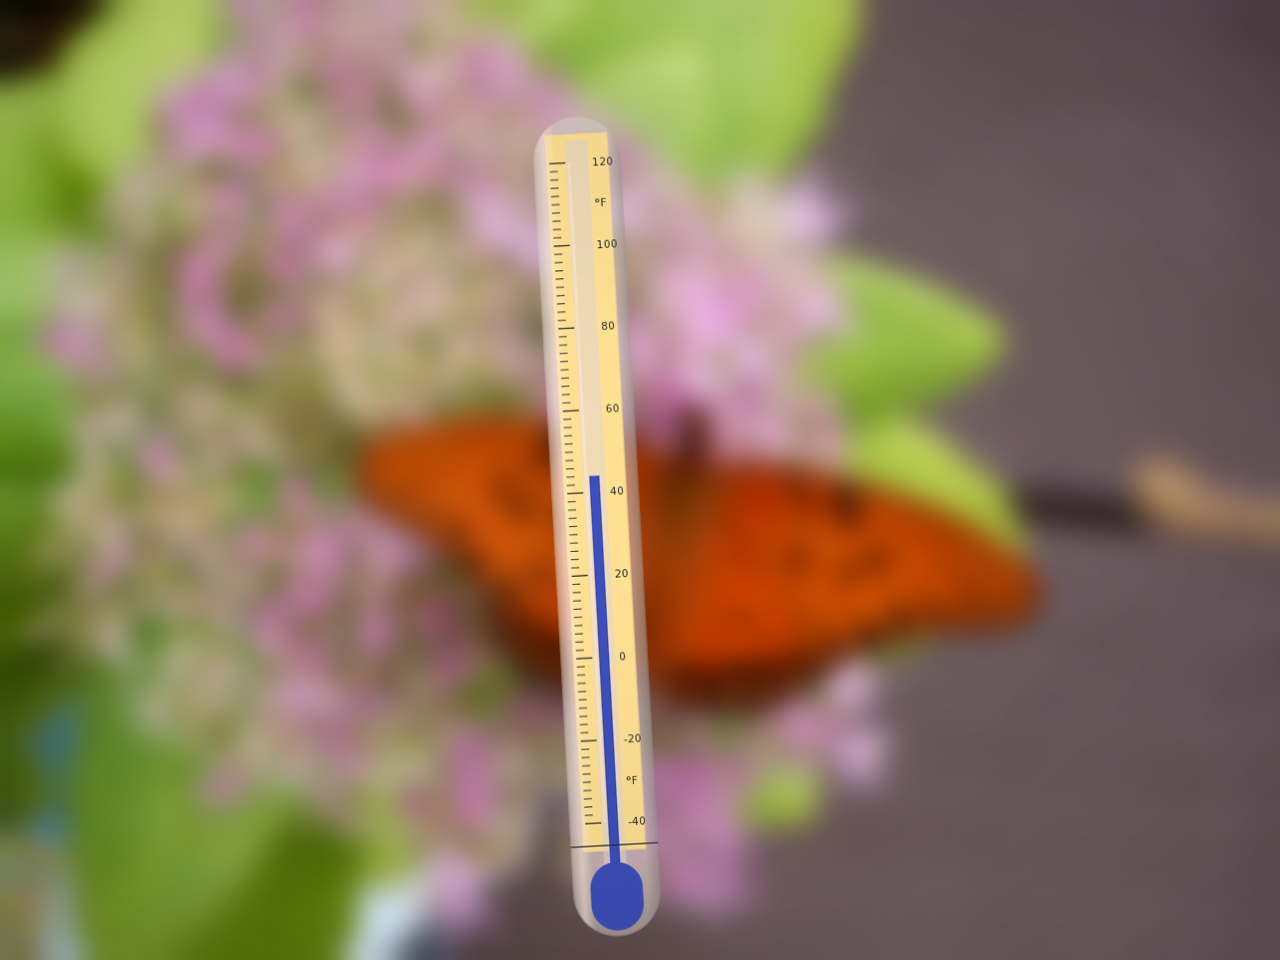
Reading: **44** °F
